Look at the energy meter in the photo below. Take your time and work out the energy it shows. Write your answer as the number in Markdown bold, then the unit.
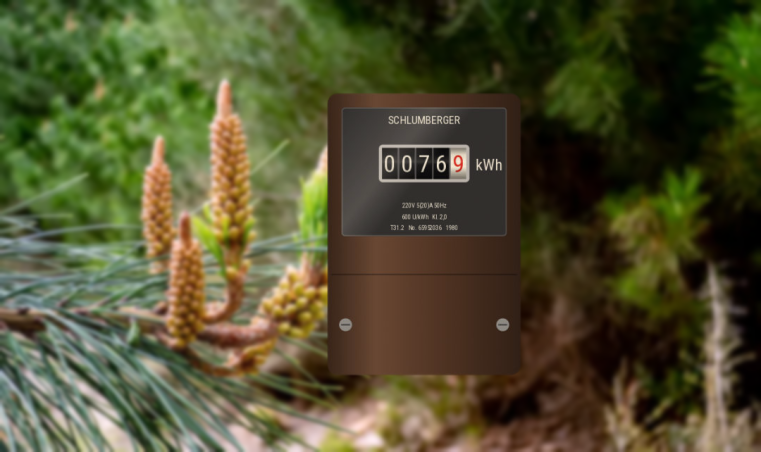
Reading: **76.9** kWh
